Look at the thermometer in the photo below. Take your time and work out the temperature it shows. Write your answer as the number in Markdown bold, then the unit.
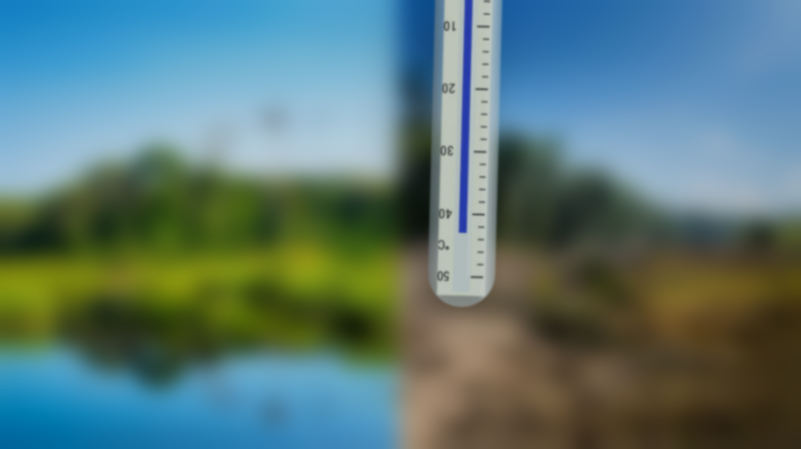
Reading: **43** °C
